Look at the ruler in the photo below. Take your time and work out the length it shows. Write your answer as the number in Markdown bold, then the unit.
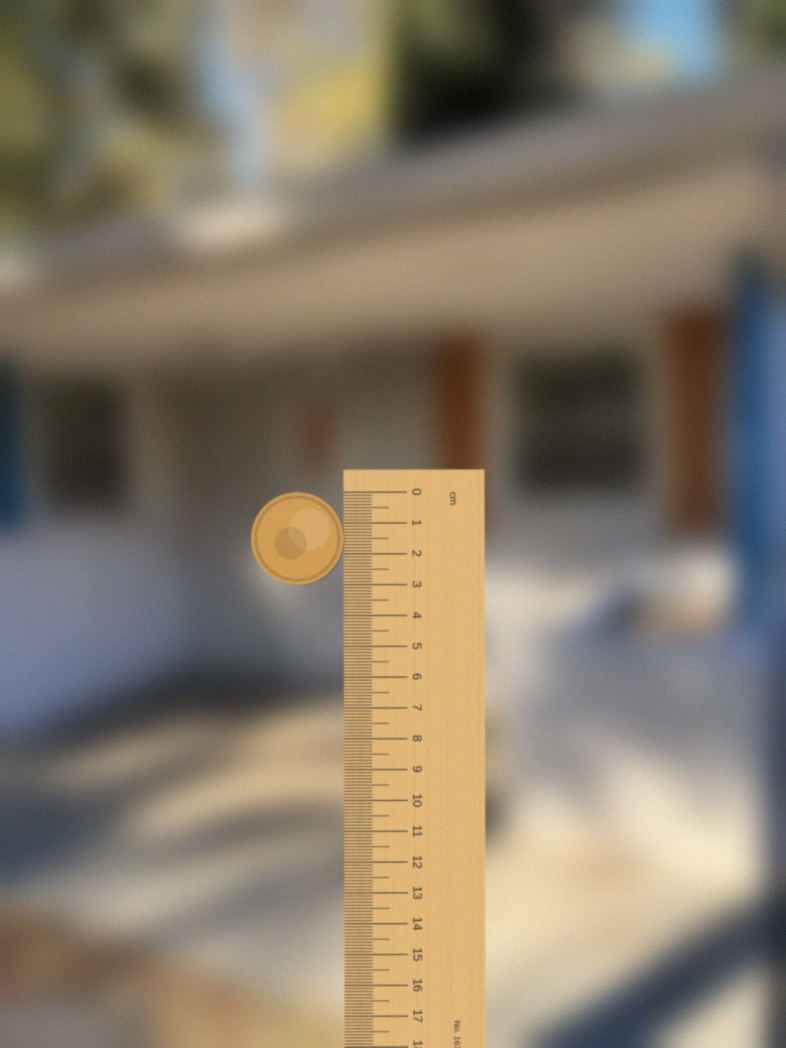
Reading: **3** cm
